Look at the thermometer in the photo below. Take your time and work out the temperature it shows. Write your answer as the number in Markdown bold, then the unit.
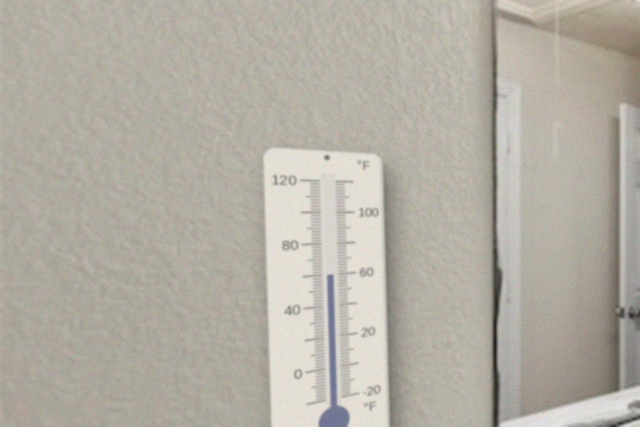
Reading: **60** °F
